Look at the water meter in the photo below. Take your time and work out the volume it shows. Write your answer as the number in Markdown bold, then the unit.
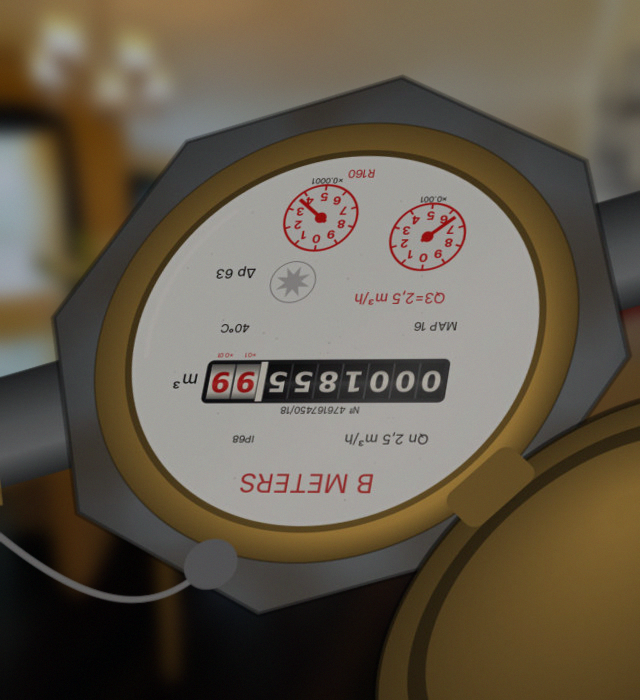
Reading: **1855.9963** m³
